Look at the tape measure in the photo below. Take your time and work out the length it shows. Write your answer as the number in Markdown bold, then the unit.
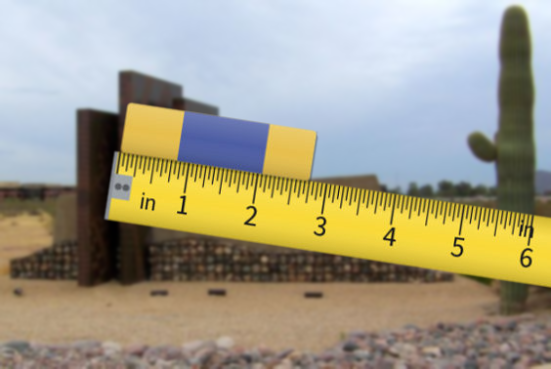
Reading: **2.75** in
